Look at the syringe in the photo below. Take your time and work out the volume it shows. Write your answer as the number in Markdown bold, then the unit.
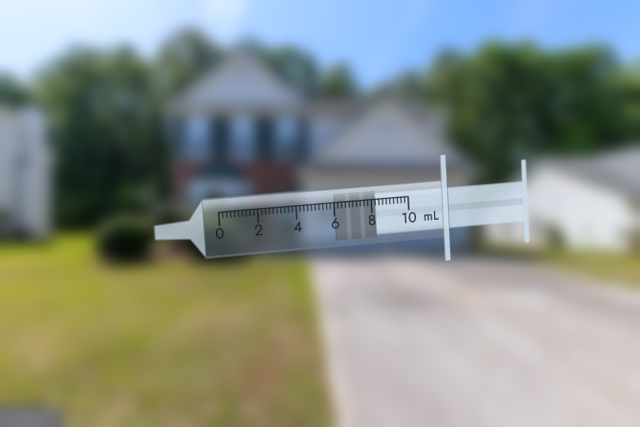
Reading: **6** mL
